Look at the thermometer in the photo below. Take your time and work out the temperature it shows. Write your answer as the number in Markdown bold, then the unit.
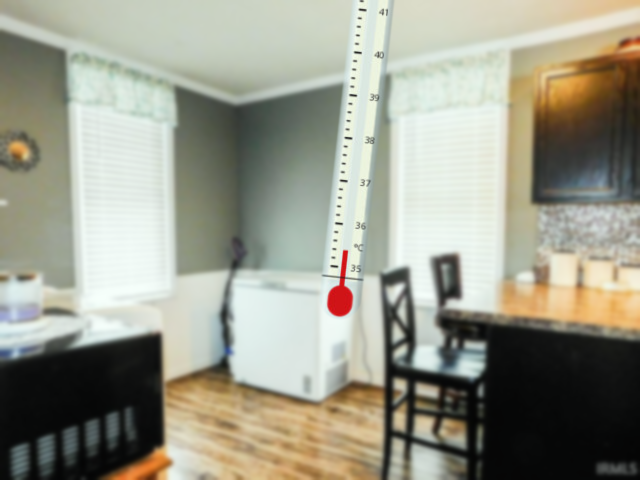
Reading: **35.4** °C
